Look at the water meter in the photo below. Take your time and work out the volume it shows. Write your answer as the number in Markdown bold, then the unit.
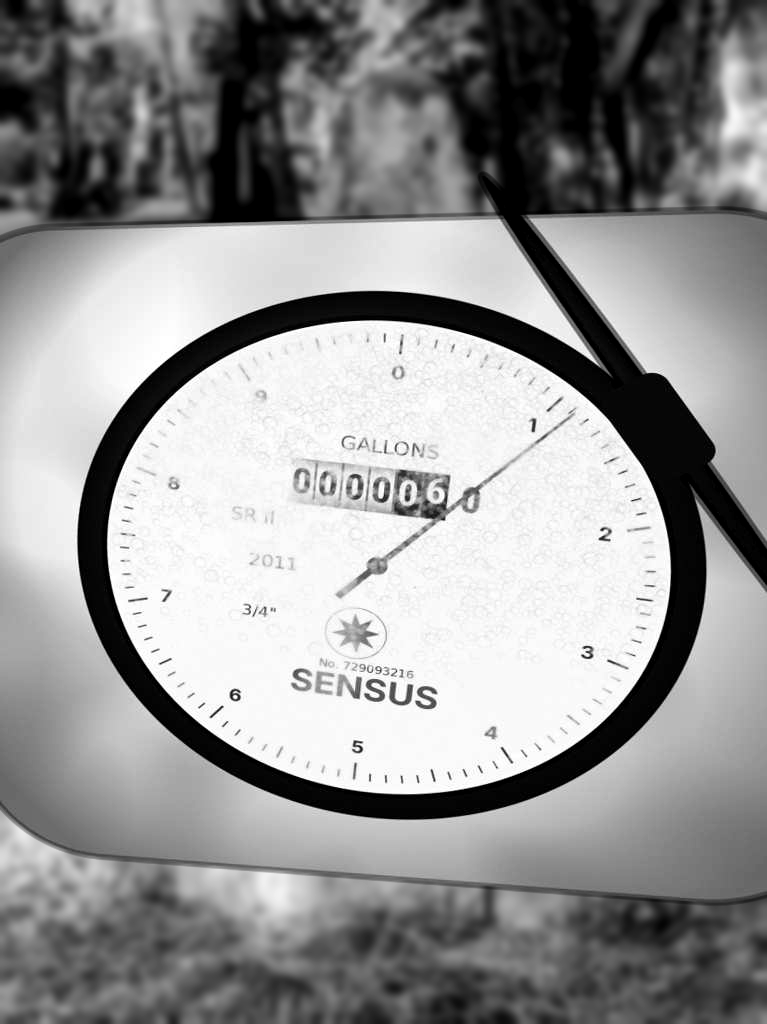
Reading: **61.1** gal
